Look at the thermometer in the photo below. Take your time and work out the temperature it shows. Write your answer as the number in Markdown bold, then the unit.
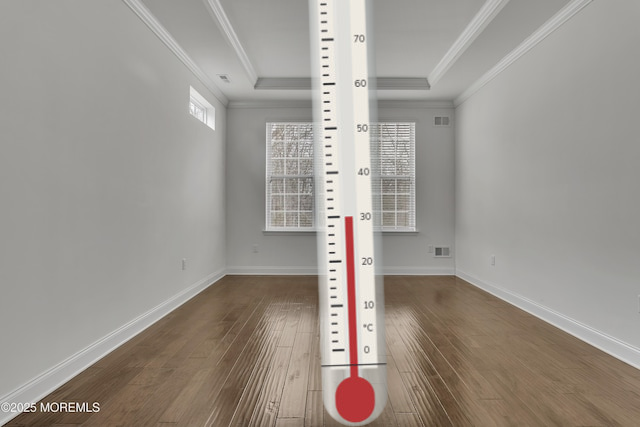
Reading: **30** °C
